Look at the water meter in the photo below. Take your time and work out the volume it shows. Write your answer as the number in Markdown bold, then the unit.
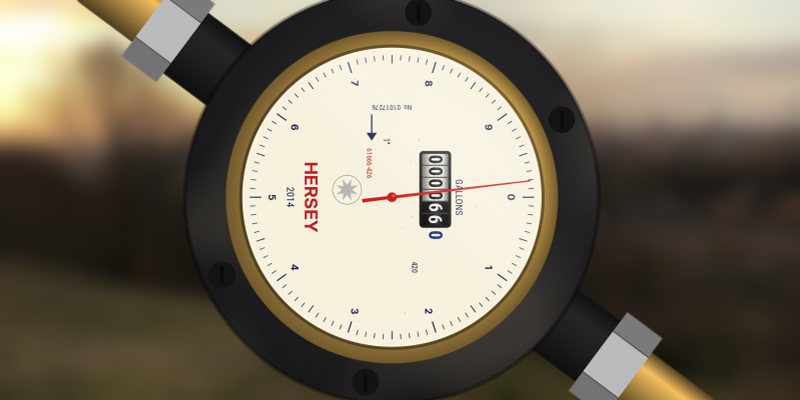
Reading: **659.8** gal
